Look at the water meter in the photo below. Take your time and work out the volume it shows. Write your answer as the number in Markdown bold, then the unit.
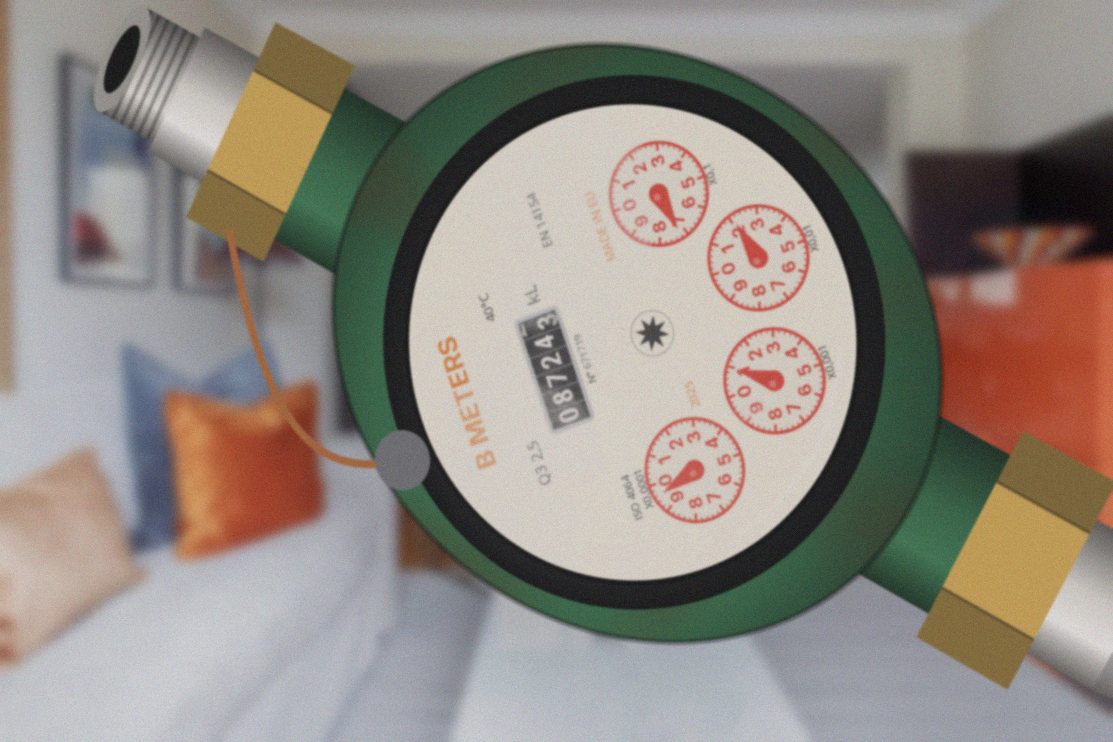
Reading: **87242.7209** kL
